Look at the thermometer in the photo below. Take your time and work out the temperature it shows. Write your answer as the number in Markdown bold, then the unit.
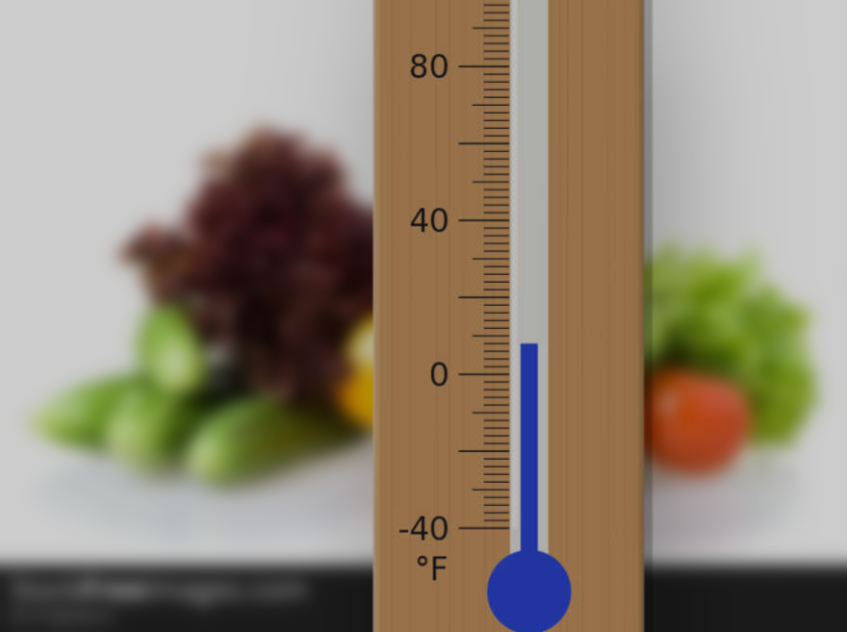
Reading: **8** °F
